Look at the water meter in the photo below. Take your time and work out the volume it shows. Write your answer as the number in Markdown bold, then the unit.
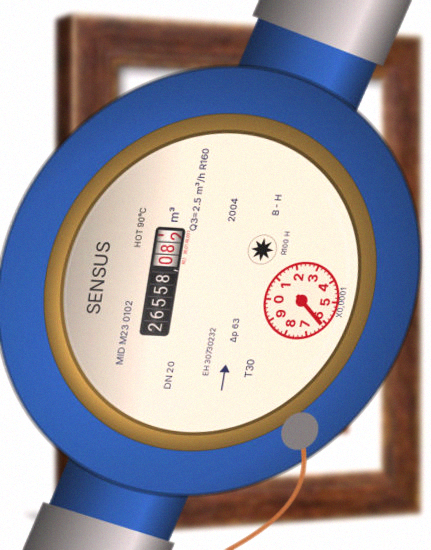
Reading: **26558.0816** m³
